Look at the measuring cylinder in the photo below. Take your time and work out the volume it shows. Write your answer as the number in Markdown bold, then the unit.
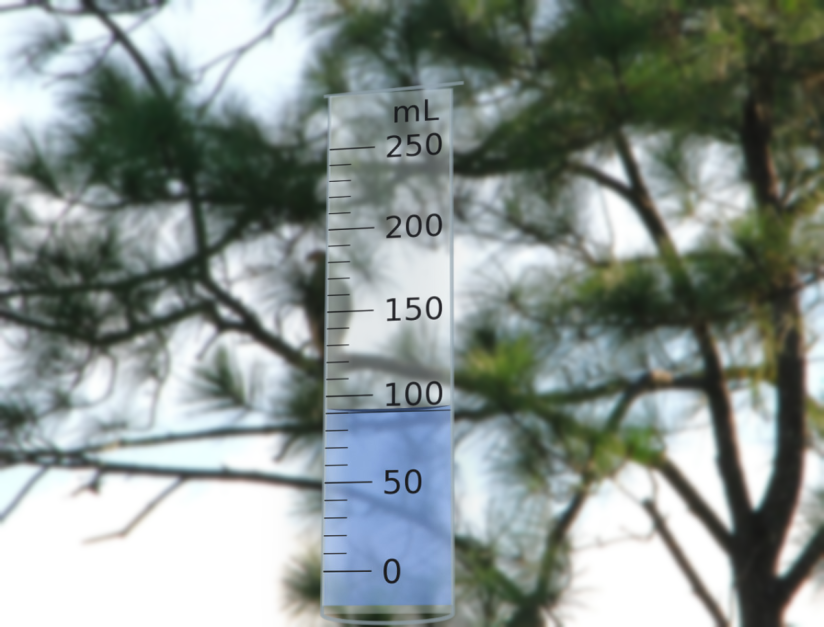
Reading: **90** mL
